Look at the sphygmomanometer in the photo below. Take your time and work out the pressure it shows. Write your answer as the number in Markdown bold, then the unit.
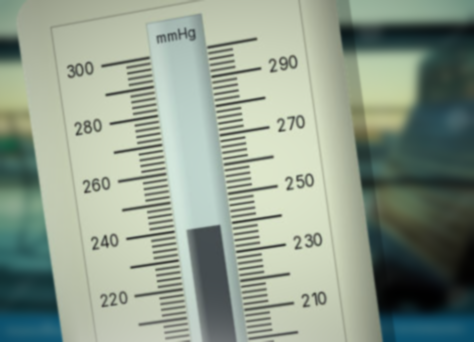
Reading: **240** mmHg
